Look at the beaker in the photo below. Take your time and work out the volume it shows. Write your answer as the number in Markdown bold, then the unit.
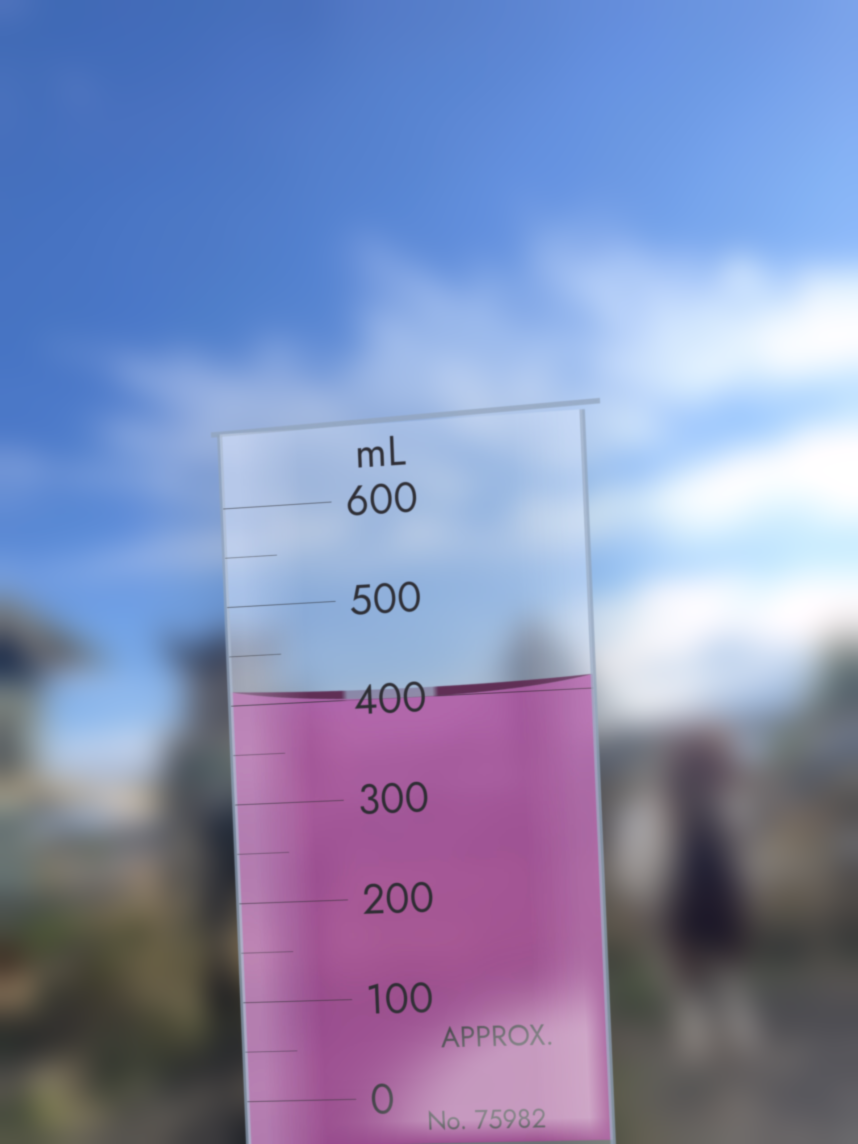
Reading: **400** mL
